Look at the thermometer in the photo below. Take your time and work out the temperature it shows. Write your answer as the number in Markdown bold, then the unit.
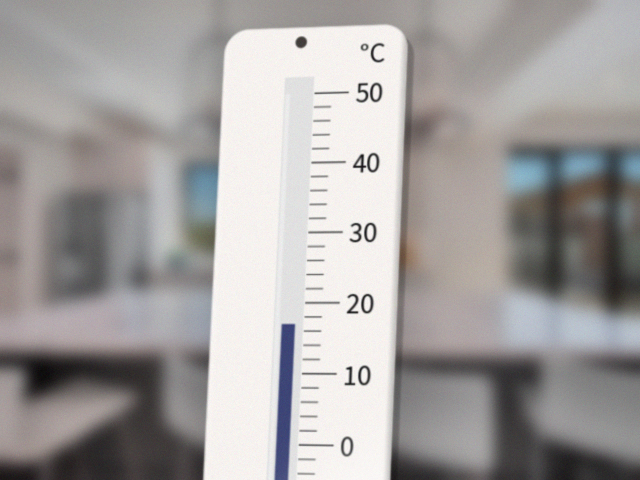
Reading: **17** °C
